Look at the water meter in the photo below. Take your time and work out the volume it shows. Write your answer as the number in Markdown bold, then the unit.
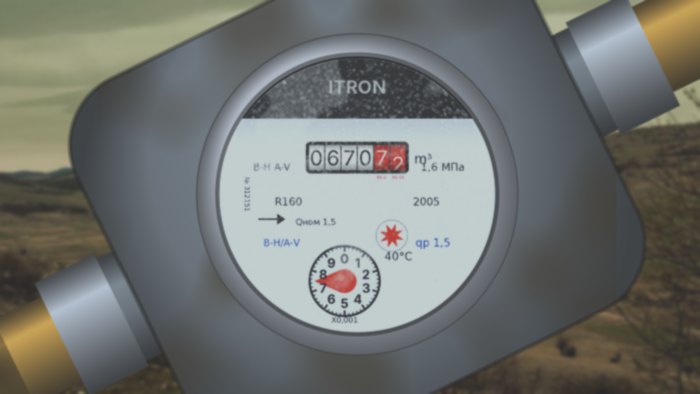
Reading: **670.717** m³
